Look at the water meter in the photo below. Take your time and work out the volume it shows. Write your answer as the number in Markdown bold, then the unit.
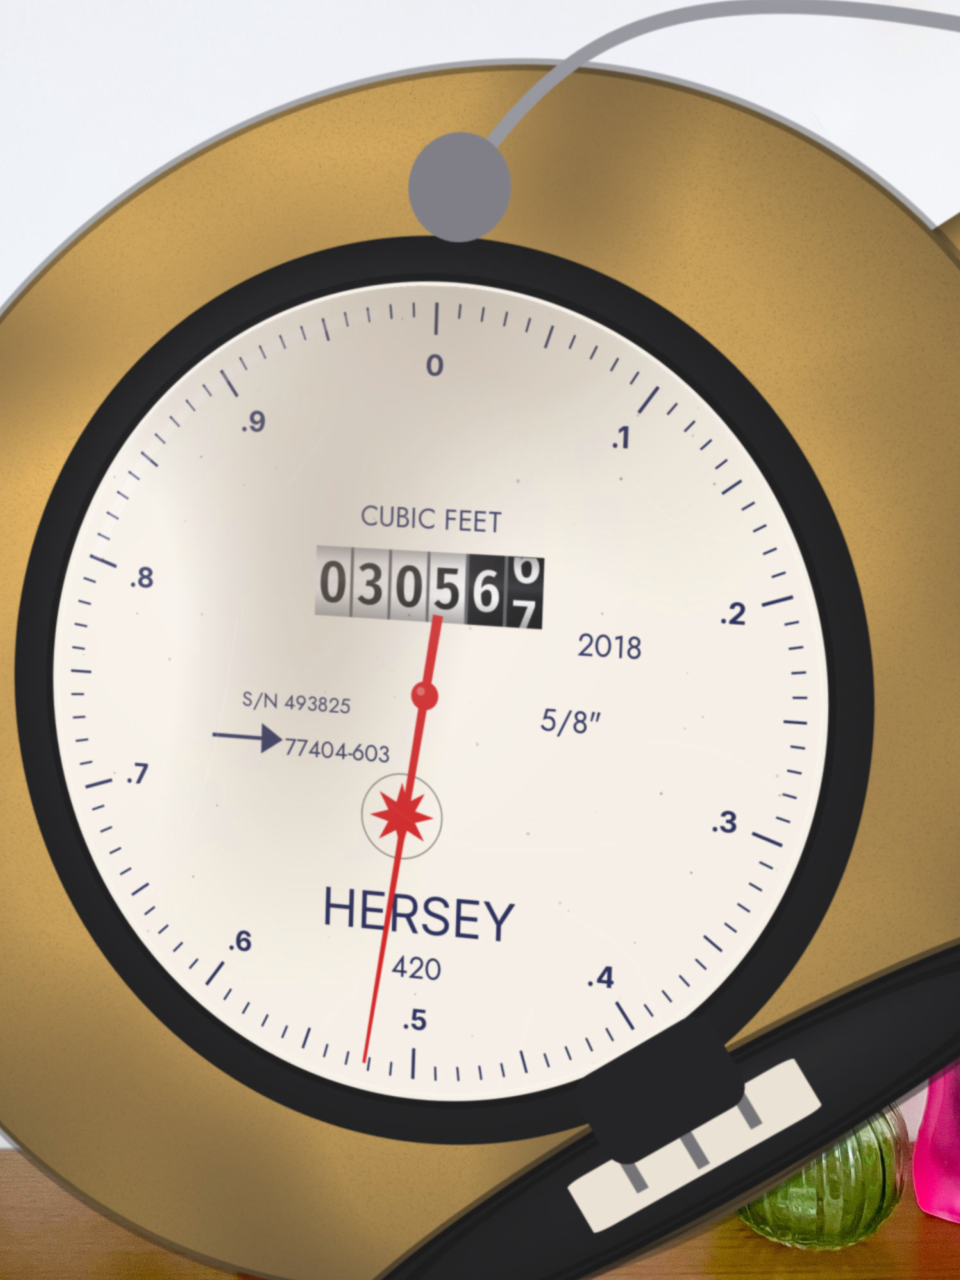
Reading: **30566.52** ft³
